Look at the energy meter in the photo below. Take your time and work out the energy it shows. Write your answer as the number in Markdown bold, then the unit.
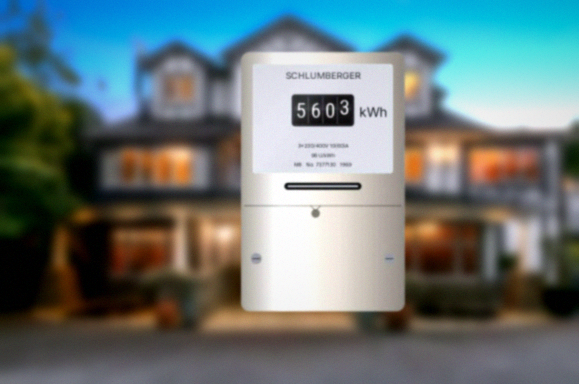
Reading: **5603** kWh
